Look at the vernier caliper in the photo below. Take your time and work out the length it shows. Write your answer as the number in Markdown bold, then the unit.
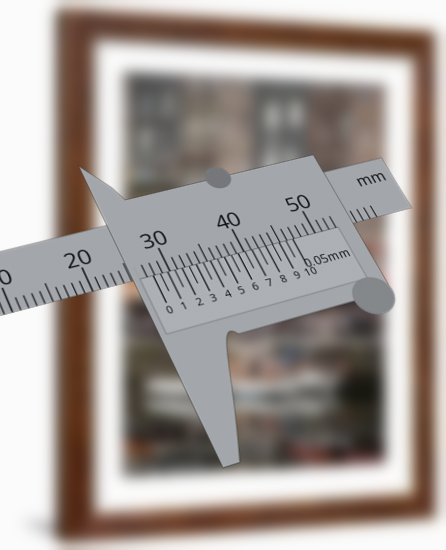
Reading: **27.8** mm
